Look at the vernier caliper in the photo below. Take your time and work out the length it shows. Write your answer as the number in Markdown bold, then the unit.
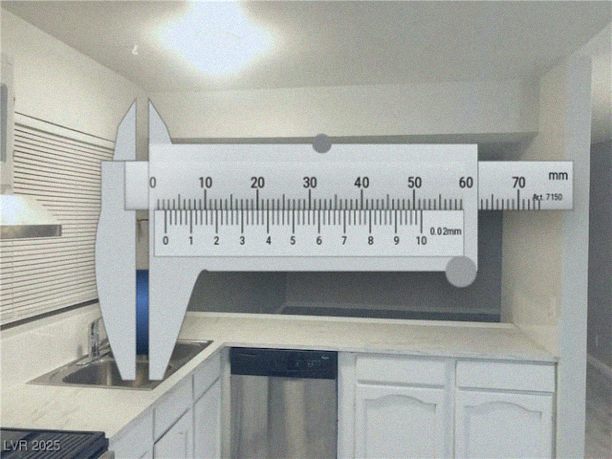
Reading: **2.4** mm
